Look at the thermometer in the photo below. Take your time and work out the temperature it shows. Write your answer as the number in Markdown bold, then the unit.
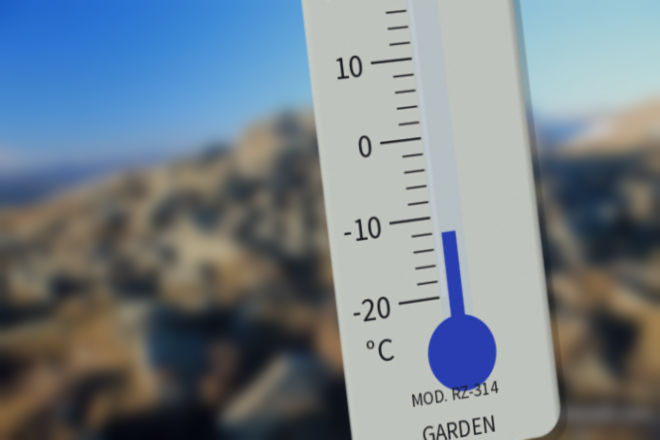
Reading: **-12** °C
